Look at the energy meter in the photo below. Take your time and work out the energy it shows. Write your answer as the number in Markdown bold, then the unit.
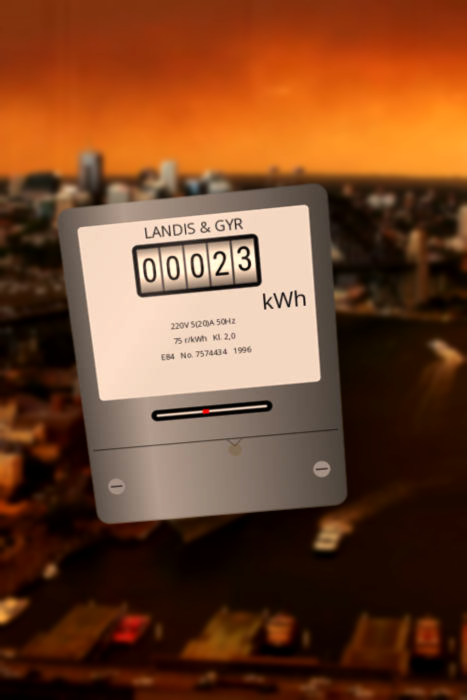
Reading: **23** kWh
